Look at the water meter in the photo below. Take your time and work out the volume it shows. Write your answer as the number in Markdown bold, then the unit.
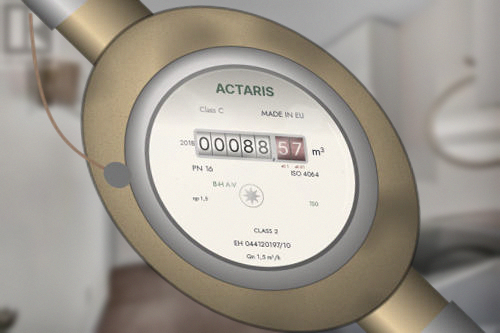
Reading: **88.57** m³
